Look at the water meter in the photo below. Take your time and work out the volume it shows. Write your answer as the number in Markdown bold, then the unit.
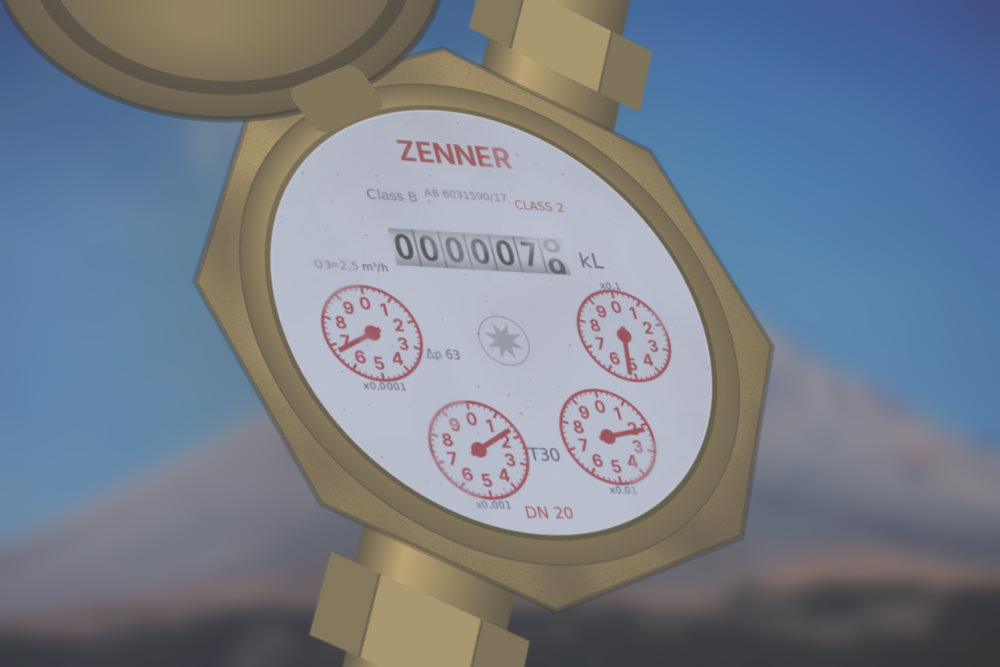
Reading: **78.5216** kL
